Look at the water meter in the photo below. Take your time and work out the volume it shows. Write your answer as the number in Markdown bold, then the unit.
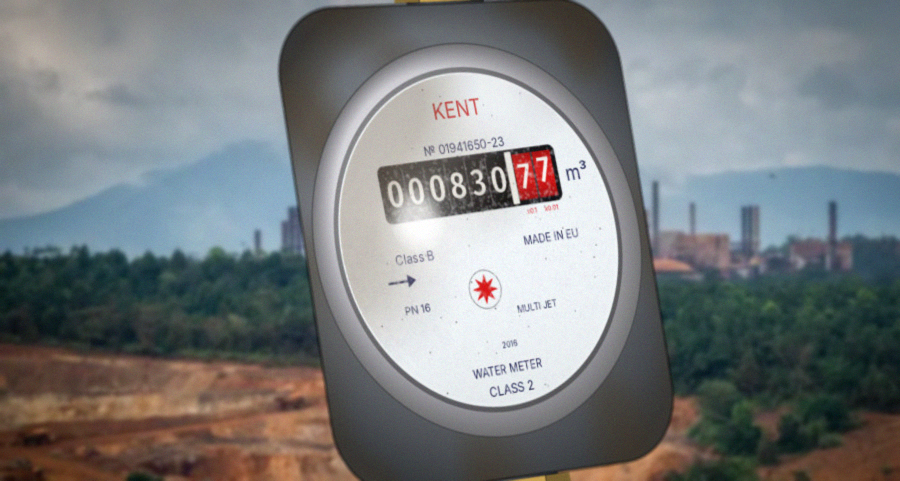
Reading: **830.77** m³
